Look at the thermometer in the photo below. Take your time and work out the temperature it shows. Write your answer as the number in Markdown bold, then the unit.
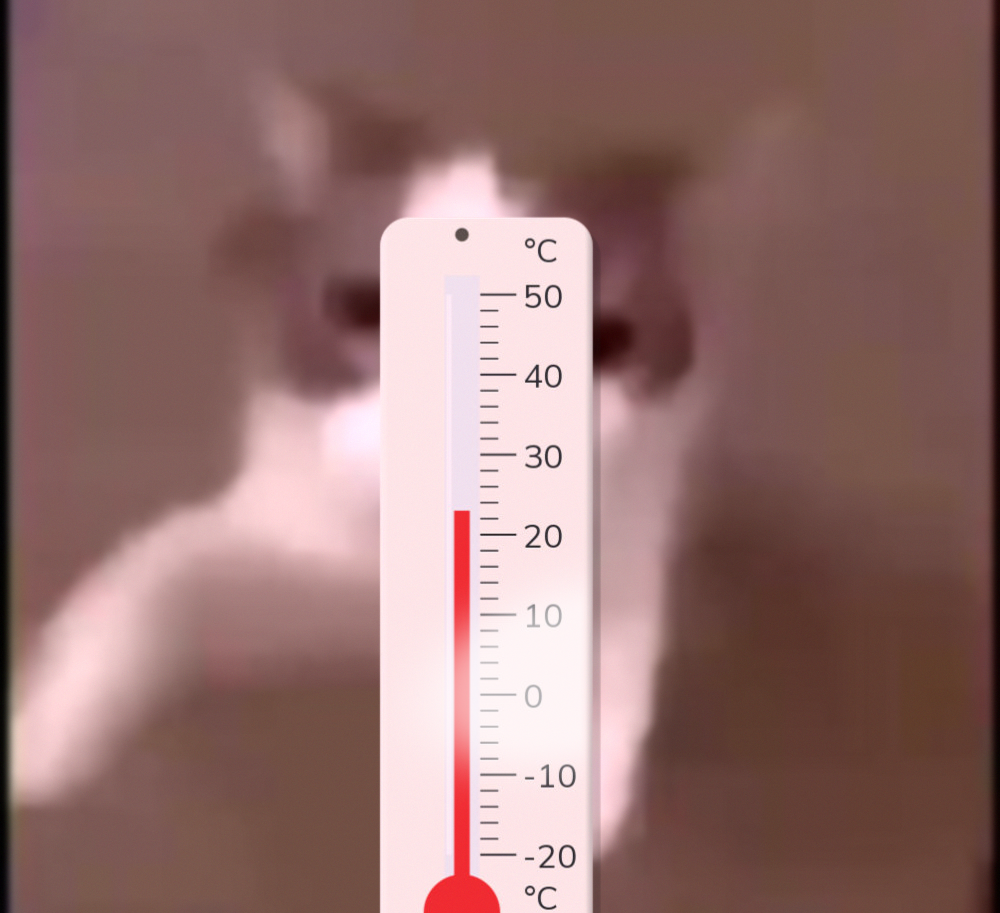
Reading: **23** °C
